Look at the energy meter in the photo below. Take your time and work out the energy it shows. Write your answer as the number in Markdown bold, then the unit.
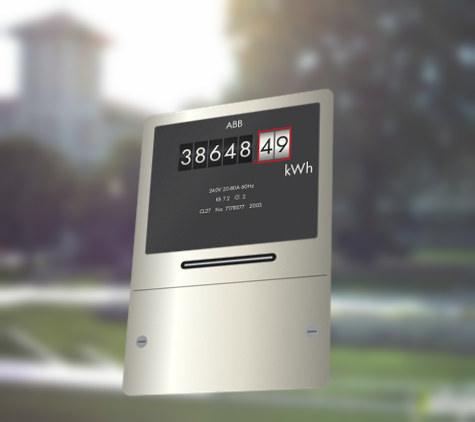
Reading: **38648.49** kWh
